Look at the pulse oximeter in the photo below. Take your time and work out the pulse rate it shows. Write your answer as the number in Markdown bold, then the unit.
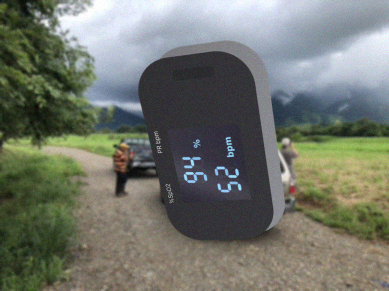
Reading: **52** bpm
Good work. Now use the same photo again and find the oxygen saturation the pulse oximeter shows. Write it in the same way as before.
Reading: **94** %
